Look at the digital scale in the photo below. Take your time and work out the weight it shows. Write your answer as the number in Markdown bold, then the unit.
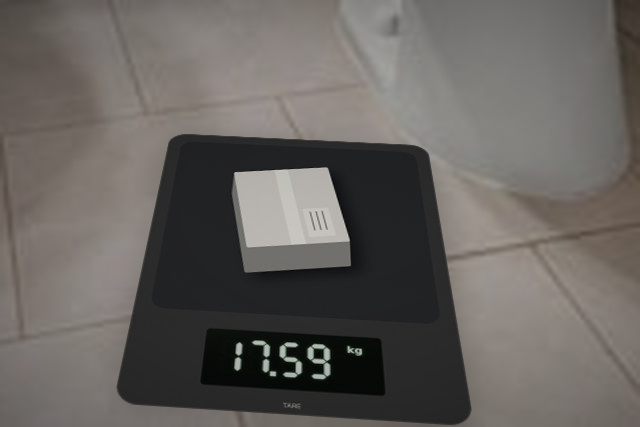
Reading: **17.59** kg
